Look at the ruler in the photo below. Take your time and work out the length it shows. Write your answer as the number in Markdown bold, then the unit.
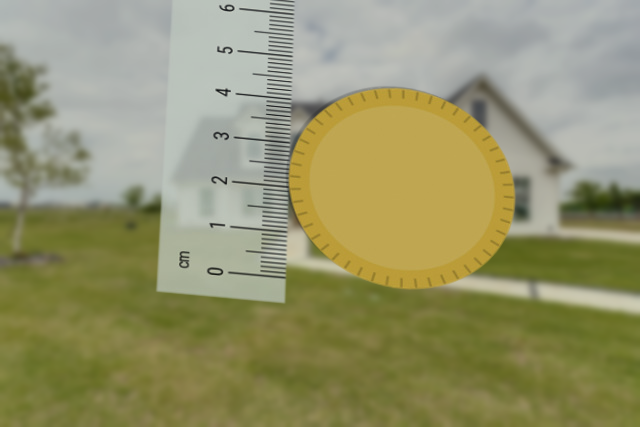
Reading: **4.5** cm
